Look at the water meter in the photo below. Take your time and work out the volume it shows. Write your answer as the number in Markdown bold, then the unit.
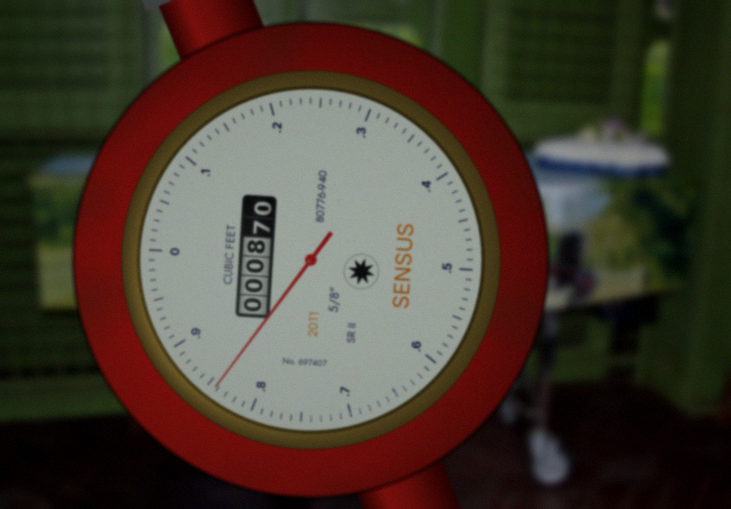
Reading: **869.84** ft³
